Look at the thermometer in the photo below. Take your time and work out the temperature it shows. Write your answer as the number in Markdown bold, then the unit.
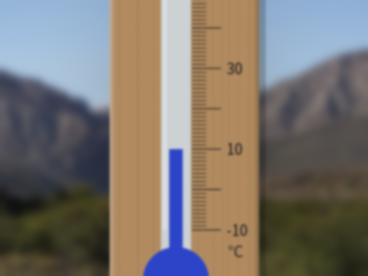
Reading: **10** °C
